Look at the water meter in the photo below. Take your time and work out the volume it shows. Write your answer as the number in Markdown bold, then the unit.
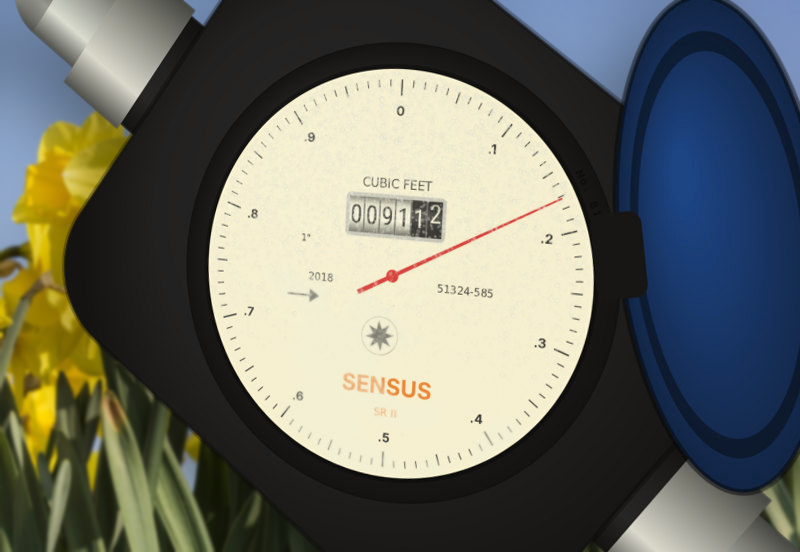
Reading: **9112.17** ft³
